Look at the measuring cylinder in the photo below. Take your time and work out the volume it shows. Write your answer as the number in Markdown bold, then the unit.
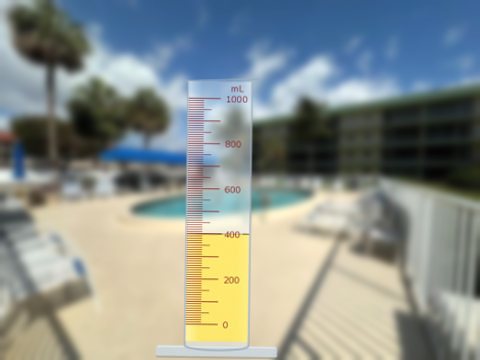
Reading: **400** mL
